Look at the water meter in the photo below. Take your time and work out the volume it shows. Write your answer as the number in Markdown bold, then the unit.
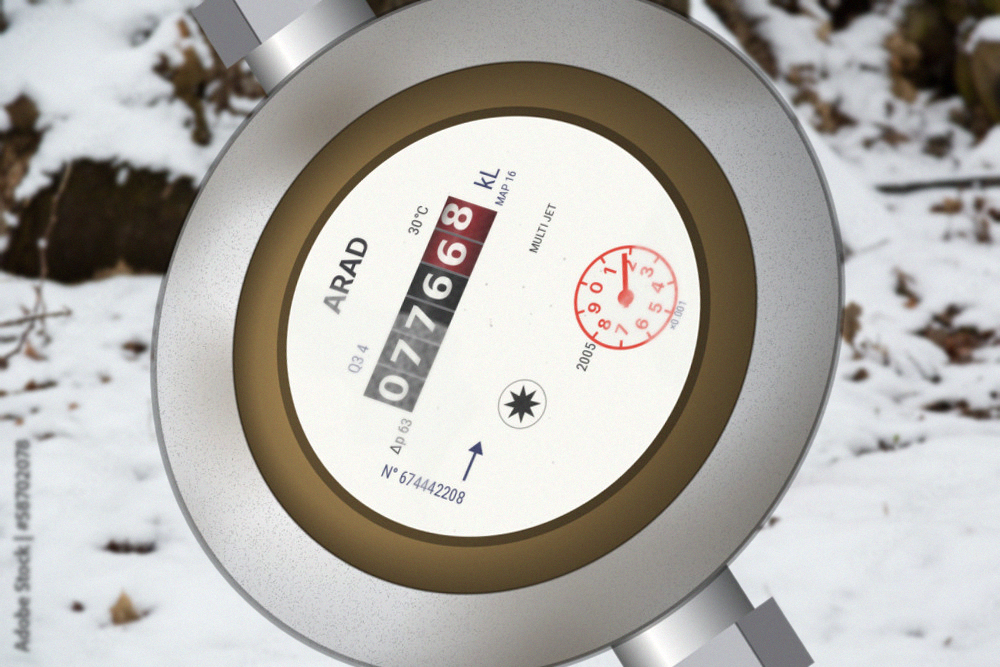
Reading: **776.681** kL
